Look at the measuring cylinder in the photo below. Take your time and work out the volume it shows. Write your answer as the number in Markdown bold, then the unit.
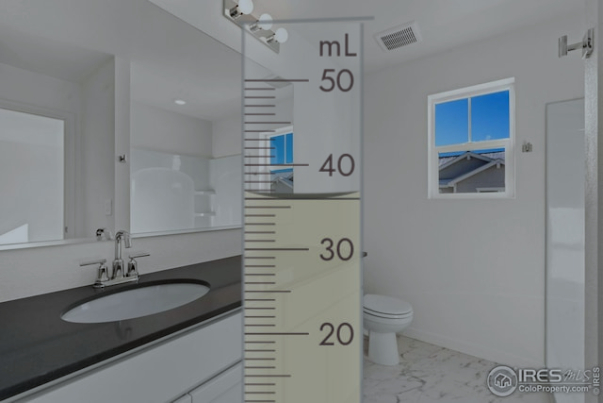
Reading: **36** mL
